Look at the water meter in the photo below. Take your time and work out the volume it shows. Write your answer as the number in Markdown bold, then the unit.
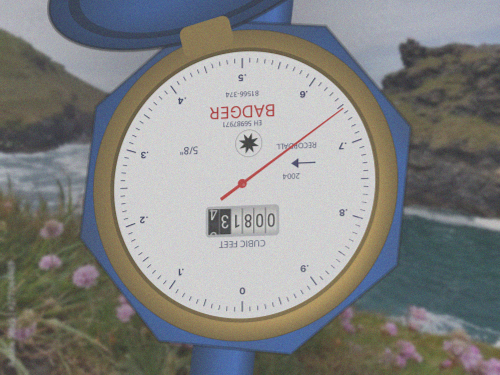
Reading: **8133.65** ft³
